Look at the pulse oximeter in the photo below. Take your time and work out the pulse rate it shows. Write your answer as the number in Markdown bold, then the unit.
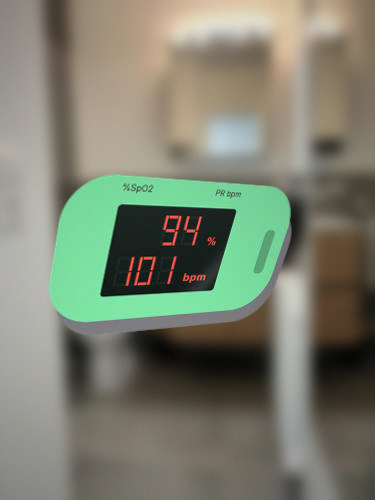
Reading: **101** bpm
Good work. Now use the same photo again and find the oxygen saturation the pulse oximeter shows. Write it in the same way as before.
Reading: **94** %
